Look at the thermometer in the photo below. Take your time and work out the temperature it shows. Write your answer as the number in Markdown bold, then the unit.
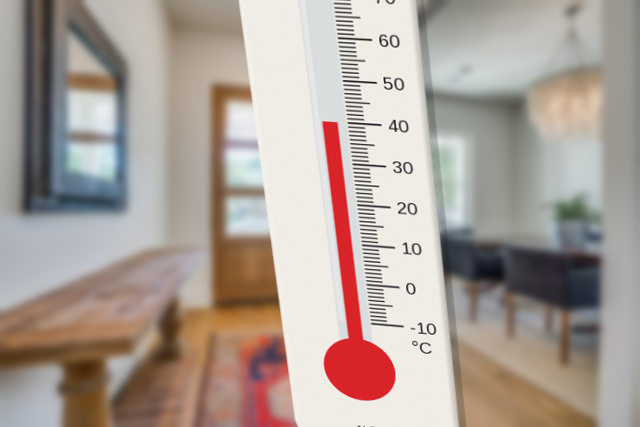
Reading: **40** °C
